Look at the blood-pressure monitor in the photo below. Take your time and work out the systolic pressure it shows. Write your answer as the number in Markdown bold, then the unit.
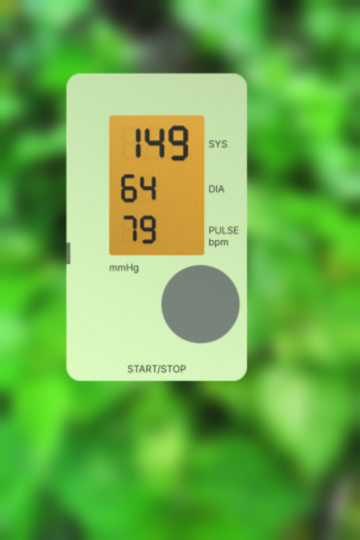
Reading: **149** mmHg
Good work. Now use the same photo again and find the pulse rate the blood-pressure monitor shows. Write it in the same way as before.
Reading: **79** bpm
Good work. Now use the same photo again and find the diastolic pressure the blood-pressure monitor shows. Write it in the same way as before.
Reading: **64** mmHg
